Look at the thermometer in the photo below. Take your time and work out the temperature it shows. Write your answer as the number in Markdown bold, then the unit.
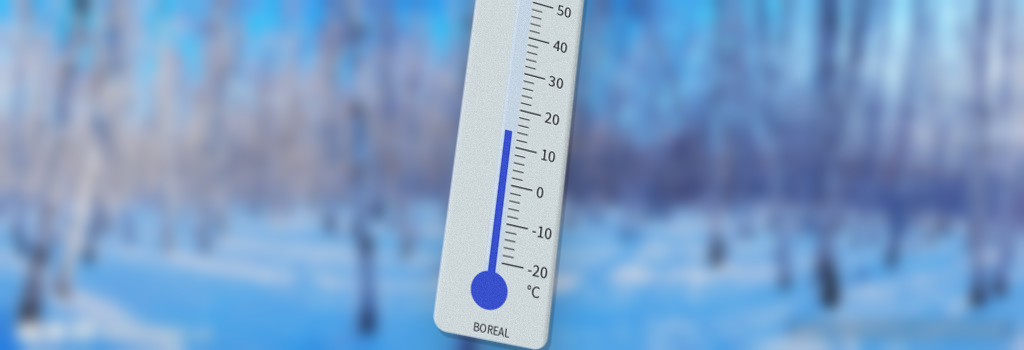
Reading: **14** °C
